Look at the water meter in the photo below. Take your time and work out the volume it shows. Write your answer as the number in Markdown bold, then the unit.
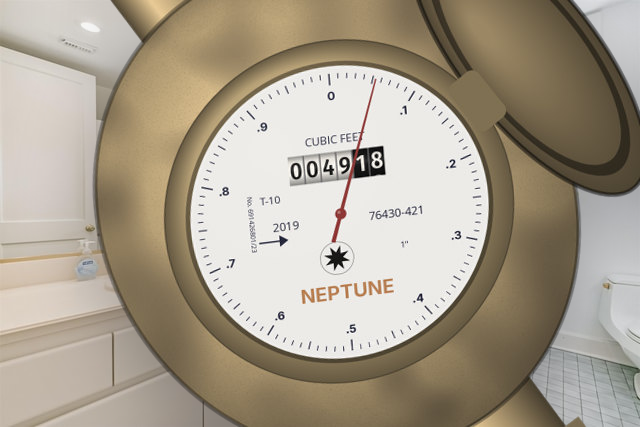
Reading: **4918.05** ft³
